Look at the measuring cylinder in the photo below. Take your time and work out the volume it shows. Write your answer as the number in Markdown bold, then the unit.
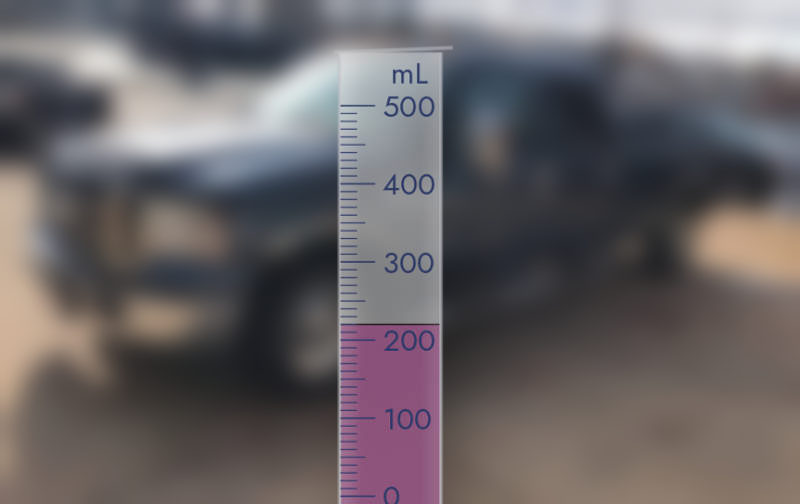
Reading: **220** mL
